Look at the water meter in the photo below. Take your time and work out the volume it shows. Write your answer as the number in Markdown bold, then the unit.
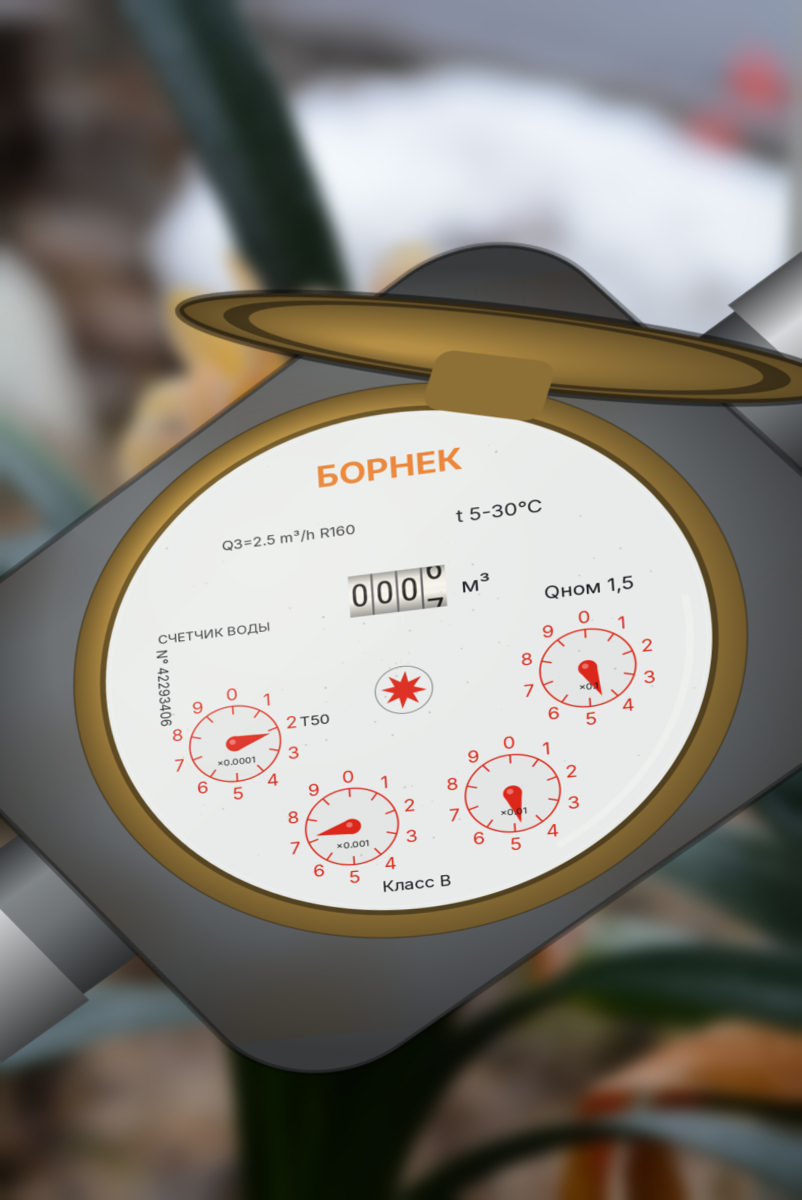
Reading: **6.4472** m³
